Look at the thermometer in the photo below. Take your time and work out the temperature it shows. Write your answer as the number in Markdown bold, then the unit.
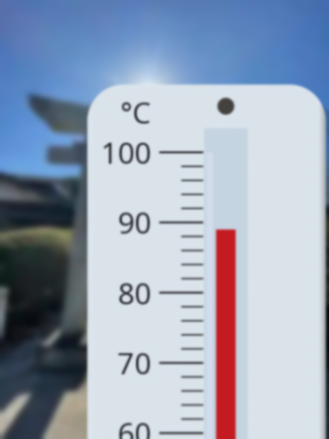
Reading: **89** °C
